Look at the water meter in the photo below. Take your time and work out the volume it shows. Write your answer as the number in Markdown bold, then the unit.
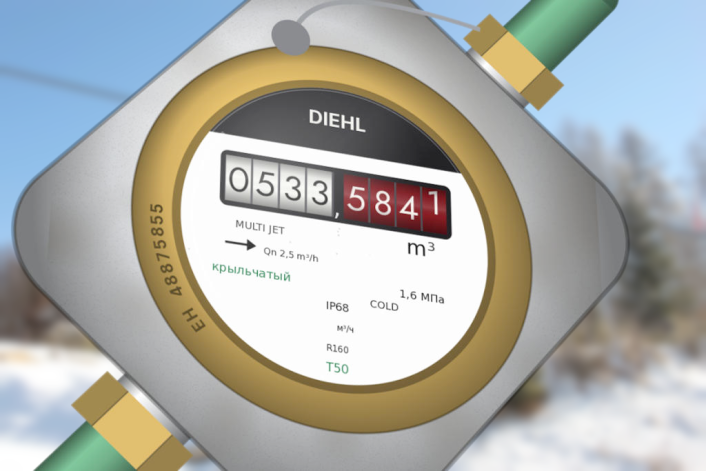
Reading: **533.5841** m³
